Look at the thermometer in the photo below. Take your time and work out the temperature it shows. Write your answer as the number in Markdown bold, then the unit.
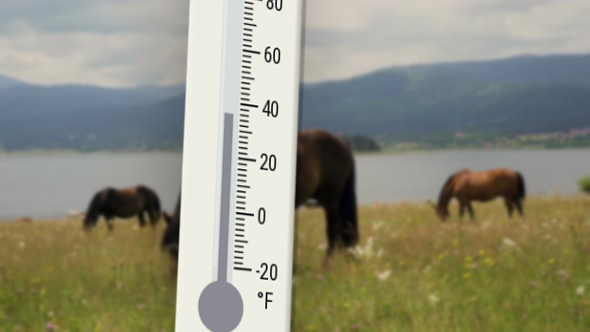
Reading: **36** °F
